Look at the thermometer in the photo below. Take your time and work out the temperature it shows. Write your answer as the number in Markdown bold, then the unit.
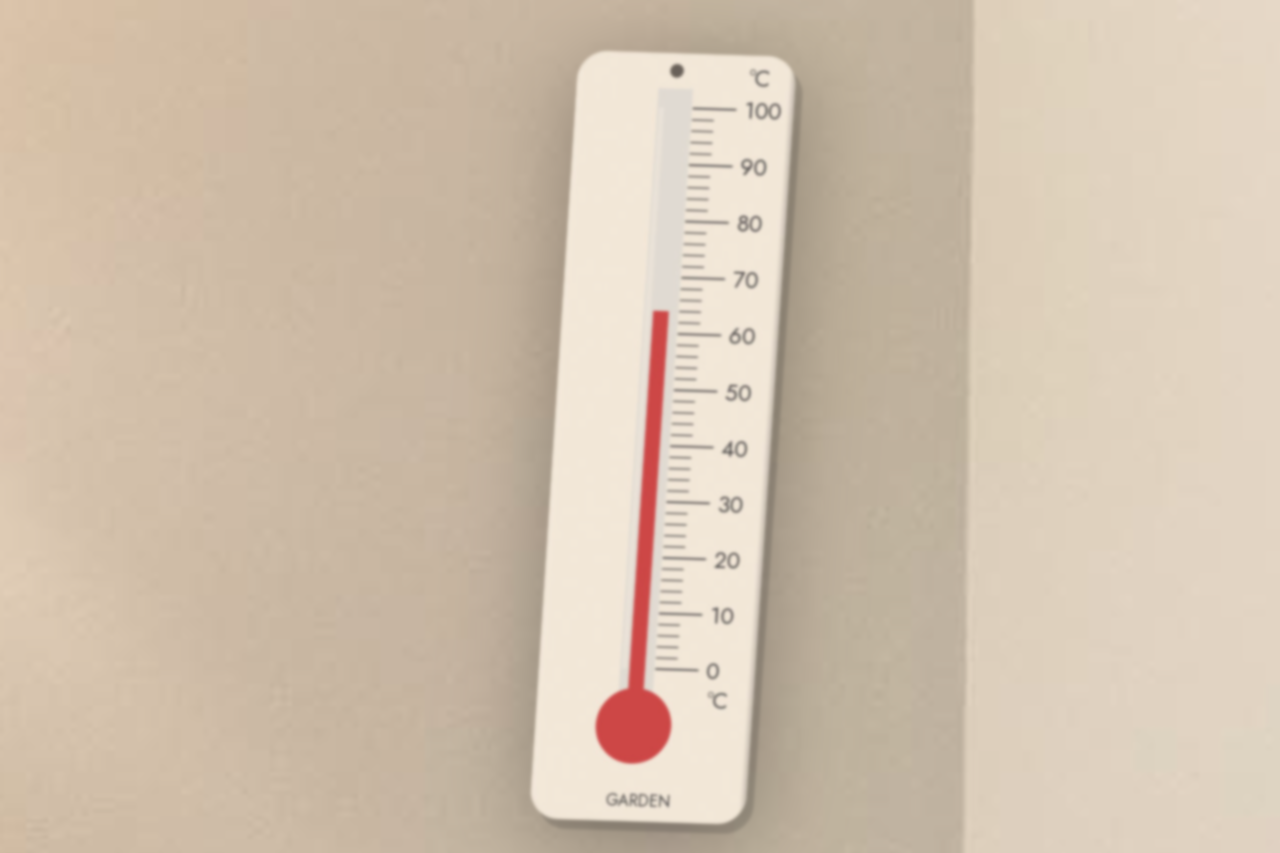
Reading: **64** °C
